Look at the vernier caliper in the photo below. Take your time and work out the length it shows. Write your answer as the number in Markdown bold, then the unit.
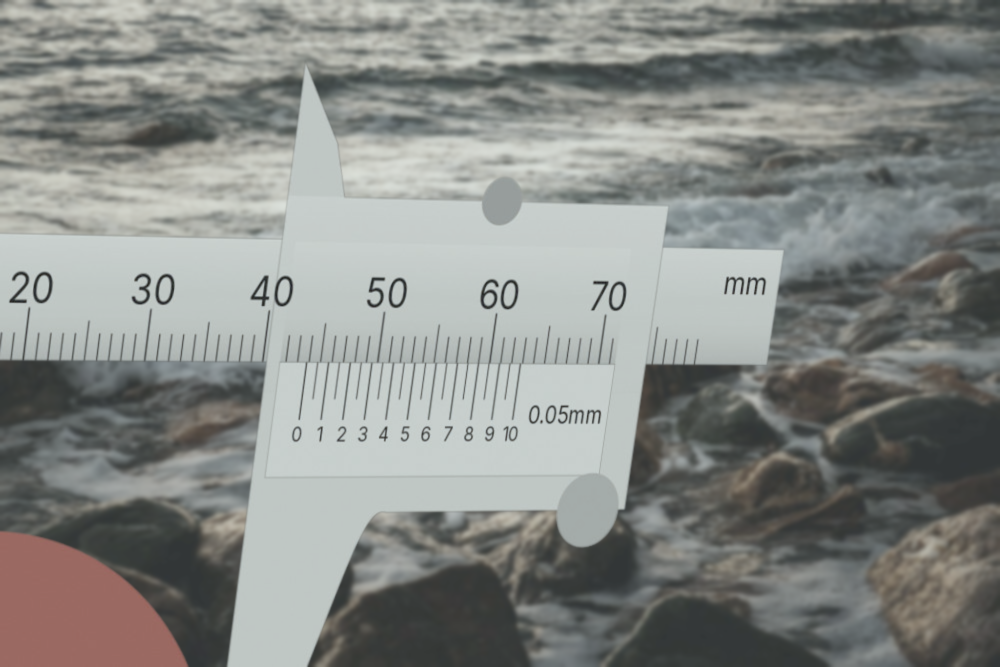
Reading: **43.8** mm
